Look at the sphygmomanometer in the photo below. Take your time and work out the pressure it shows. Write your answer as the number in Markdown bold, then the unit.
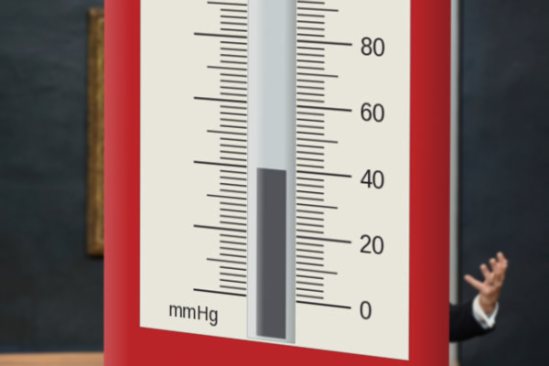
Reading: **40** mmHg
